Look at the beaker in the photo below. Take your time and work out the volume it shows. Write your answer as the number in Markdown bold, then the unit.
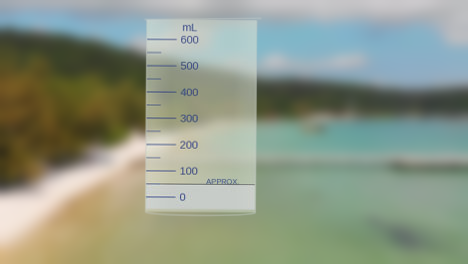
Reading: **50** mL
